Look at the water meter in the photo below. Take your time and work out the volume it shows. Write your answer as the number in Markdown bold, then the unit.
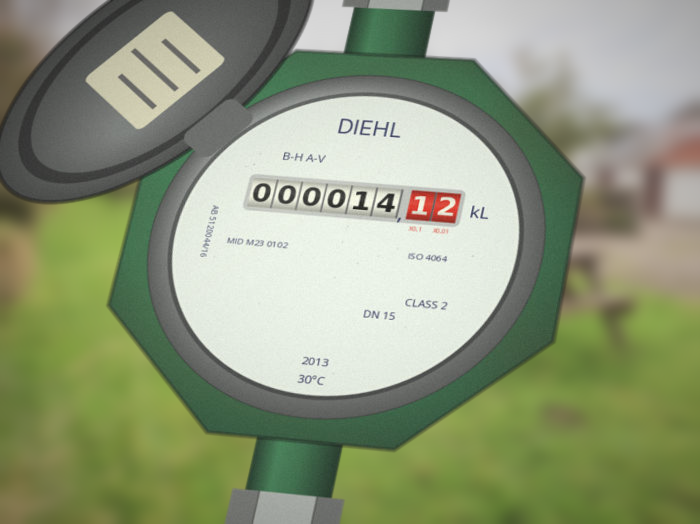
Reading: **14.12** kL
